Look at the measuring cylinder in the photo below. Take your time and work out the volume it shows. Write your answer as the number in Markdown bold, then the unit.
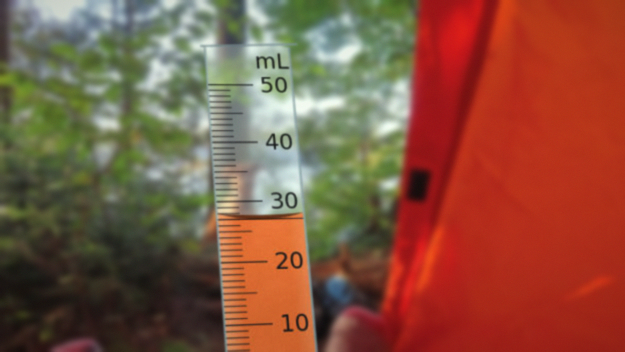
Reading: **27** mL
